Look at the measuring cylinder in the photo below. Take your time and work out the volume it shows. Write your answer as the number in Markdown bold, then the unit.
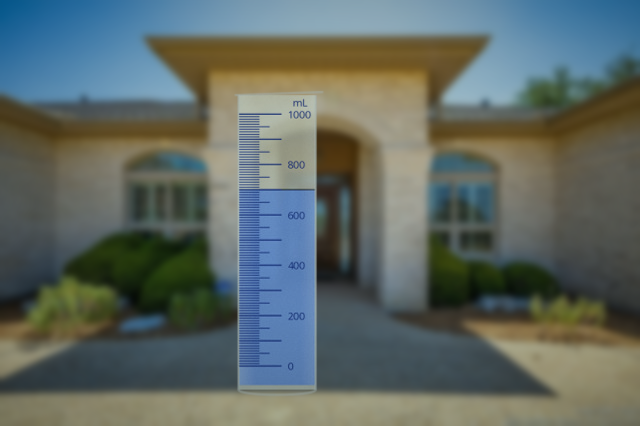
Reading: **700** mL
